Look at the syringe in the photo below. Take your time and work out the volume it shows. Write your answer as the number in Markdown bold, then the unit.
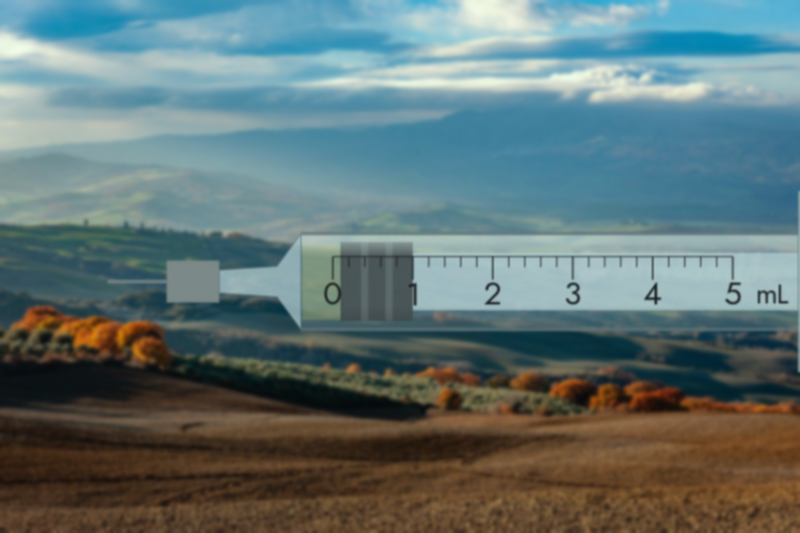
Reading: **0.1** mL
